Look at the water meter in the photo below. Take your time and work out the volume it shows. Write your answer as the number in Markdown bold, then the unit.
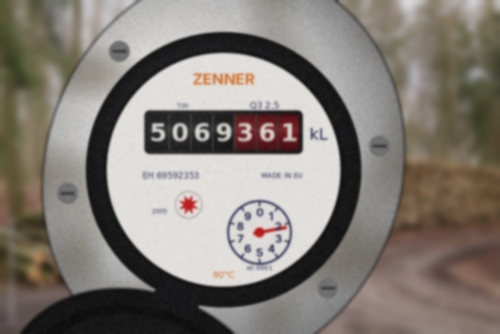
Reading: **5069.3612** kL
